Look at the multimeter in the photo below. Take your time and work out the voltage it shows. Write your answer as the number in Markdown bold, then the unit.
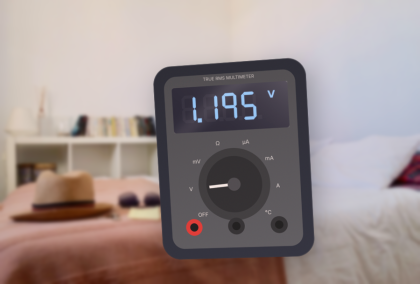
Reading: **1.195** V
